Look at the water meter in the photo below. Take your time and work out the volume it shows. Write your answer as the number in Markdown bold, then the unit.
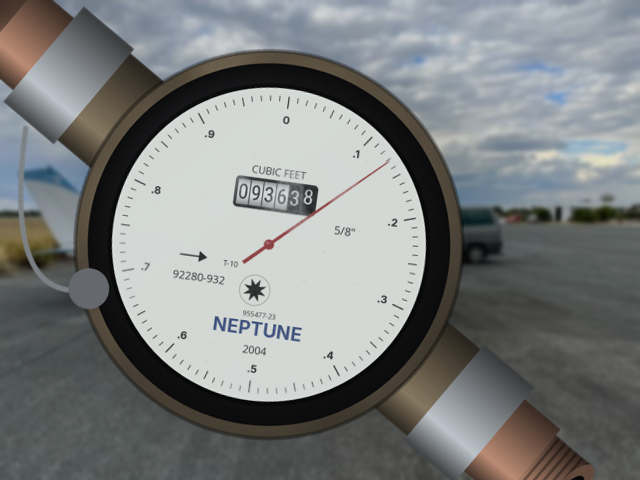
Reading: **93638.13** ft³
